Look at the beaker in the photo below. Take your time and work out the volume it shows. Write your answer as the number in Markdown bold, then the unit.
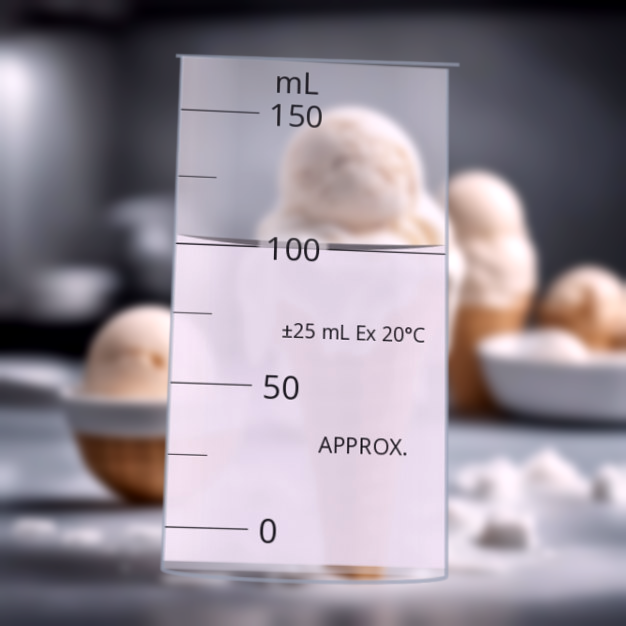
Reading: **100** mL
